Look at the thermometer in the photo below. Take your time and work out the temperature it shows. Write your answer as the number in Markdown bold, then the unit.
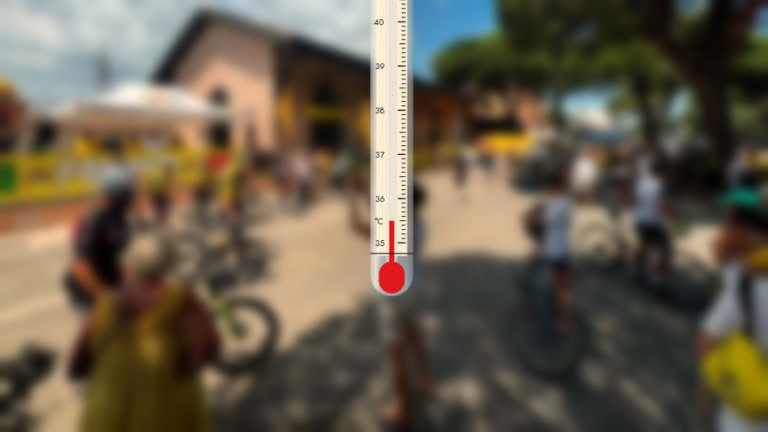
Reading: **35.5** °C
